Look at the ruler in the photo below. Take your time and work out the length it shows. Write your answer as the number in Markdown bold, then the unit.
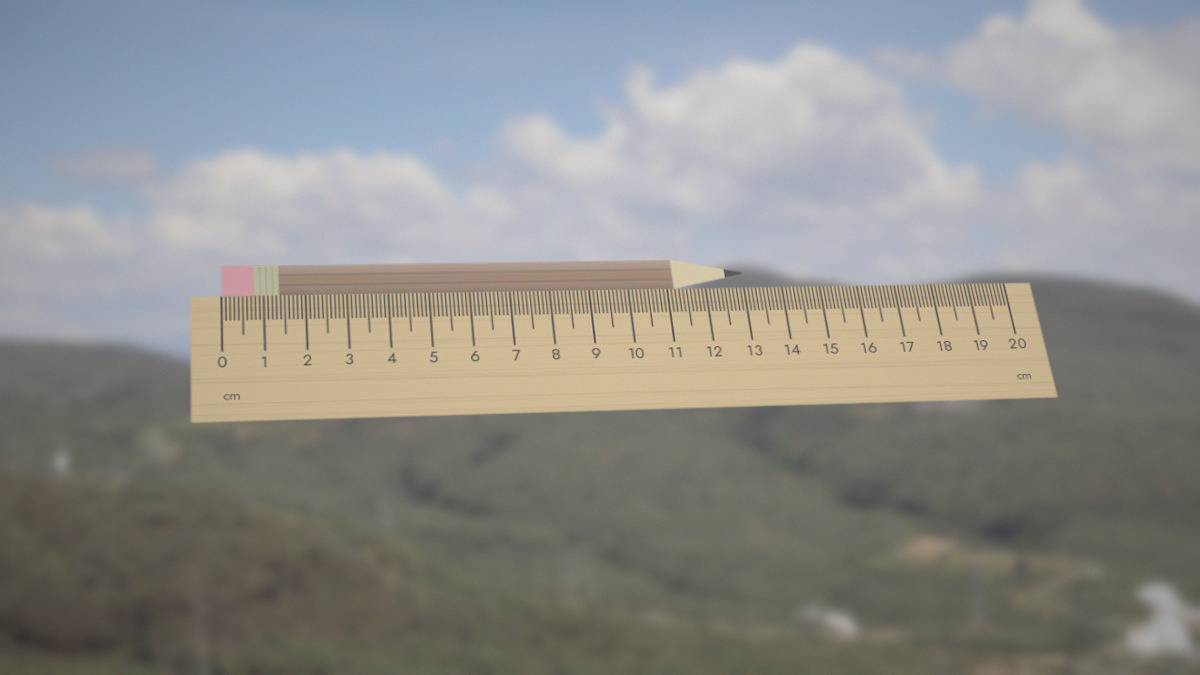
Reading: **13** cm
